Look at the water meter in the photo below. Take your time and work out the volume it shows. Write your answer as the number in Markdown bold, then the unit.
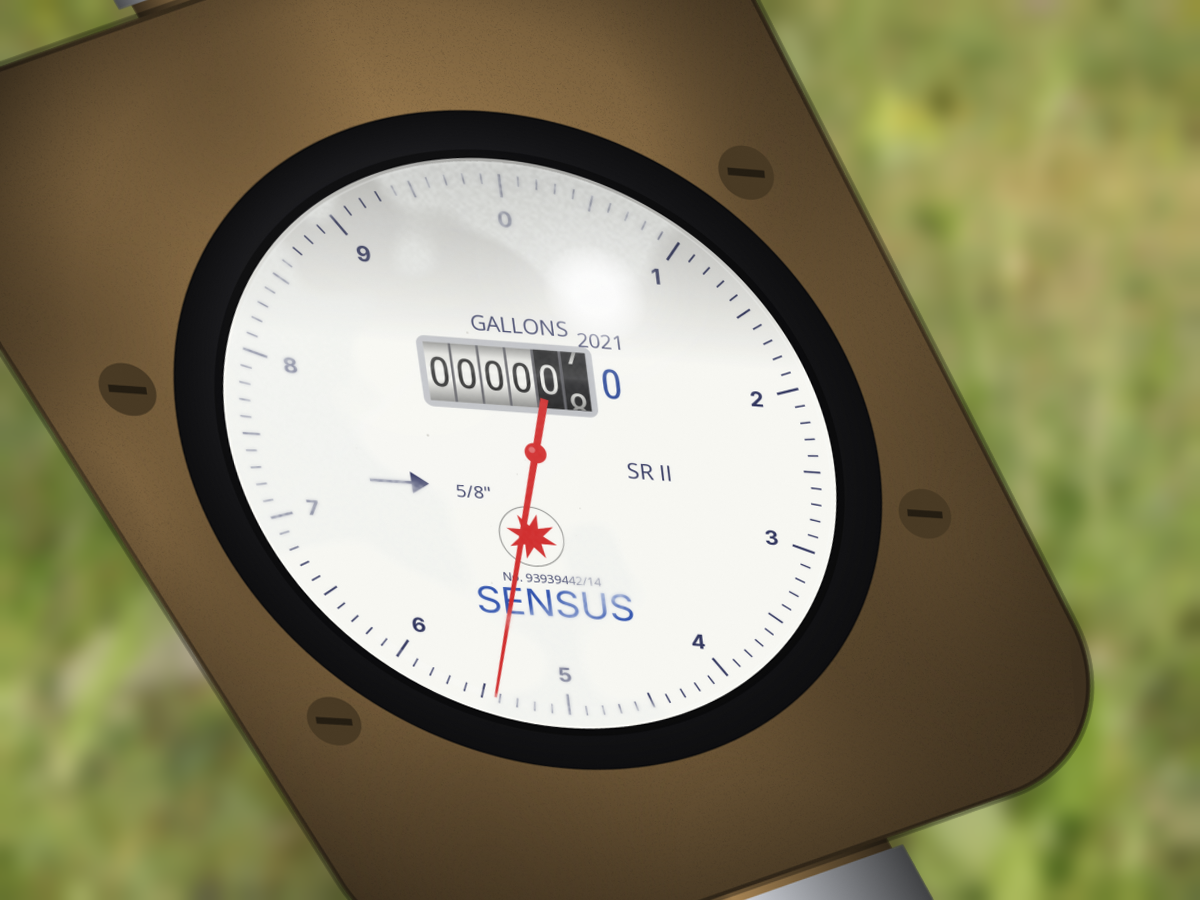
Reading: **75.4** gal
